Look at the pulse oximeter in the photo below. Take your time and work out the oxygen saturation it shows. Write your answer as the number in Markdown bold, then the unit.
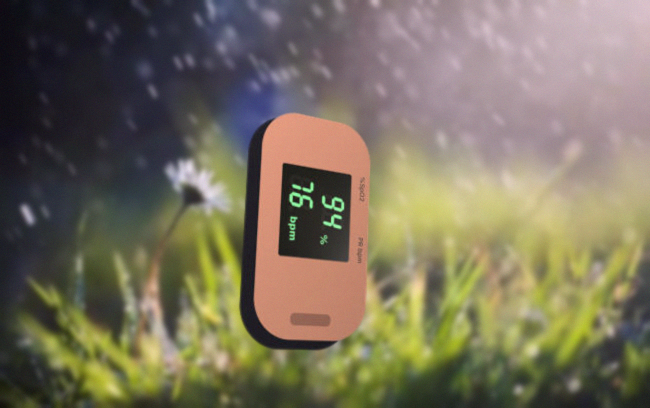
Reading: **94** %
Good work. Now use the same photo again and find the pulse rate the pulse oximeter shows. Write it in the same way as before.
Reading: **76** bpm
